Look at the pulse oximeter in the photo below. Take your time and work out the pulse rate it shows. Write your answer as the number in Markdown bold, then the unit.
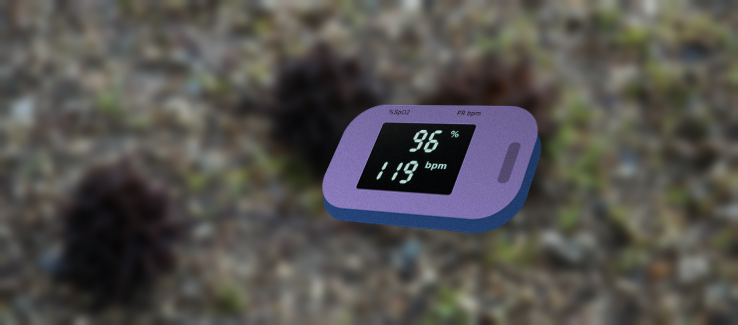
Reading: **119** bpm
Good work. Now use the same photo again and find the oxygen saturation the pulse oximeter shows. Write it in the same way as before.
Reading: **96** %
